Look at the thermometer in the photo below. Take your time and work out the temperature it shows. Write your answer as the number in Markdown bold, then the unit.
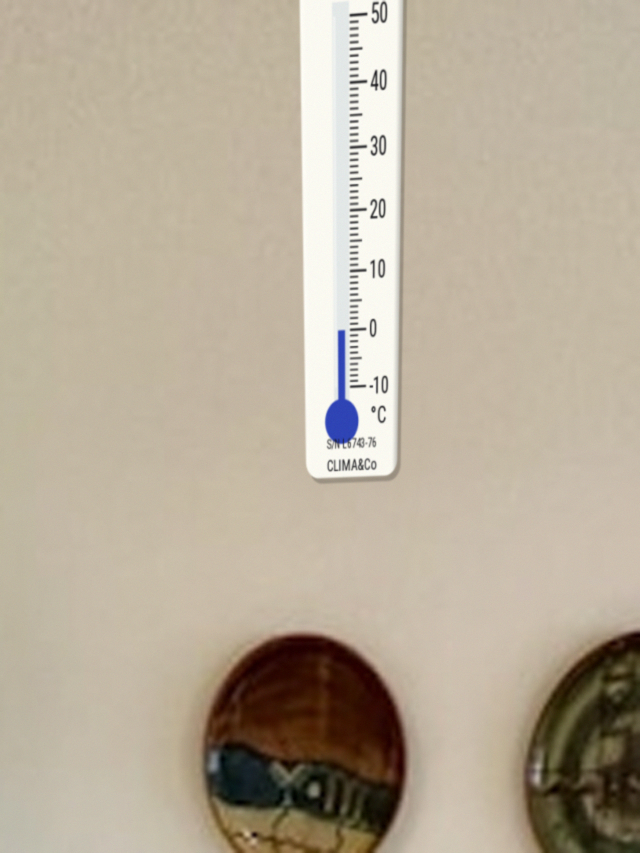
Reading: **0** °C
